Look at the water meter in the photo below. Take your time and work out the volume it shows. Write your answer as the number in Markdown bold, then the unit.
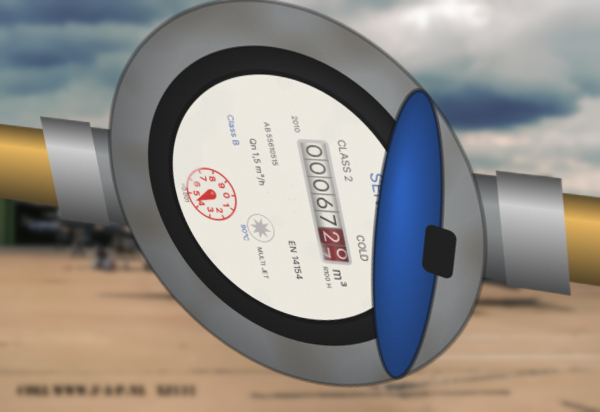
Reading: **67.264** m³
